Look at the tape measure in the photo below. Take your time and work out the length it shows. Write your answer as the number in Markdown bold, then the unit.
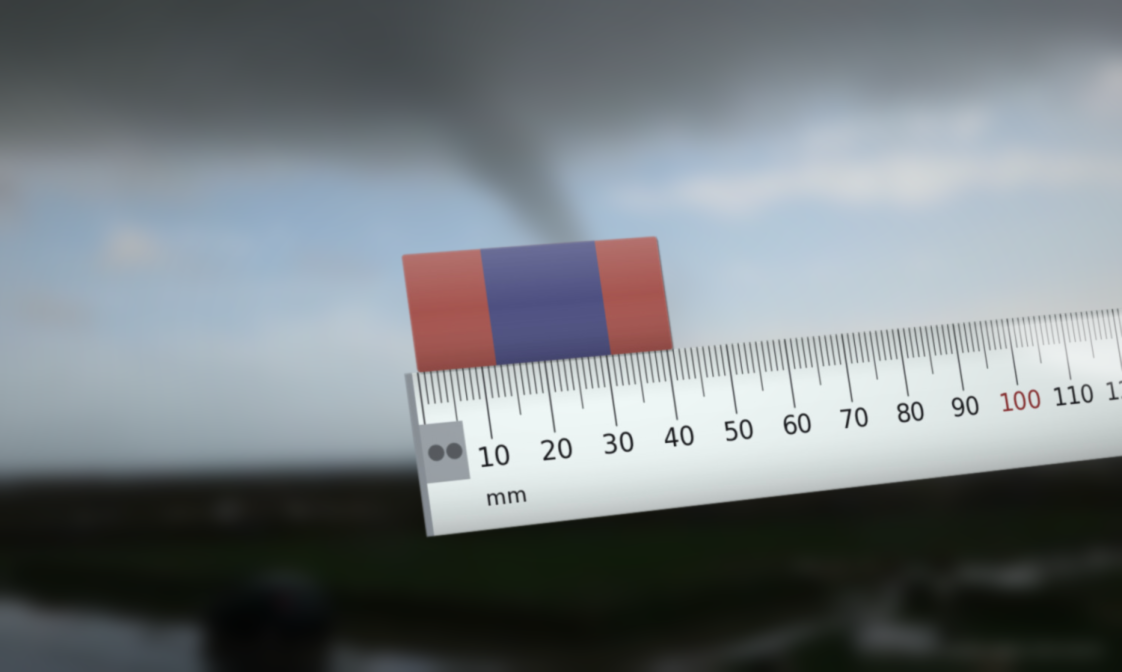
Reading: **41** mm
